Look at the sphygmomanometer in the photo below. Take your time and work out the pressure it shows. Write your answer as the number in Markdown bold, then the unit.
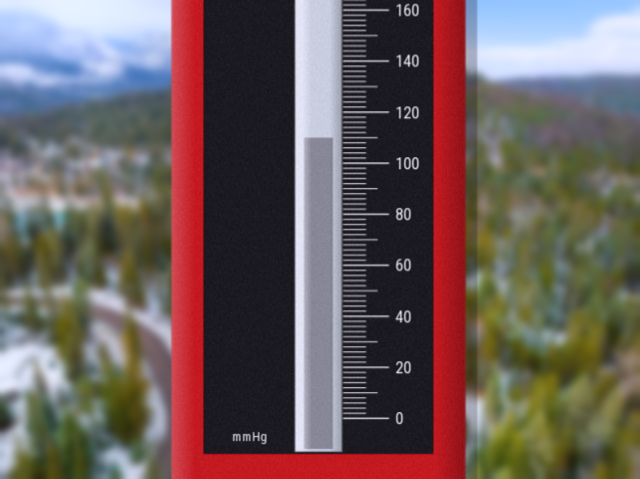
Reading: **110** mmHg
